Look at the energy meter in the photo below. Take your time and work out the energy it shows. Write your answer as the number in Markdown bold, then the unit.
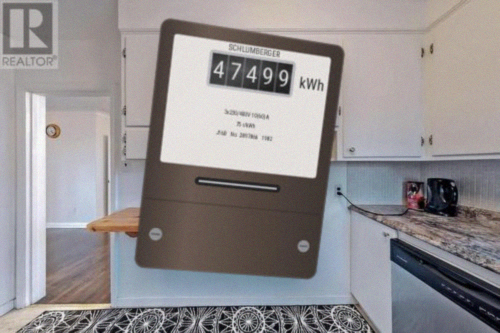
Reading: **47499** kWh
